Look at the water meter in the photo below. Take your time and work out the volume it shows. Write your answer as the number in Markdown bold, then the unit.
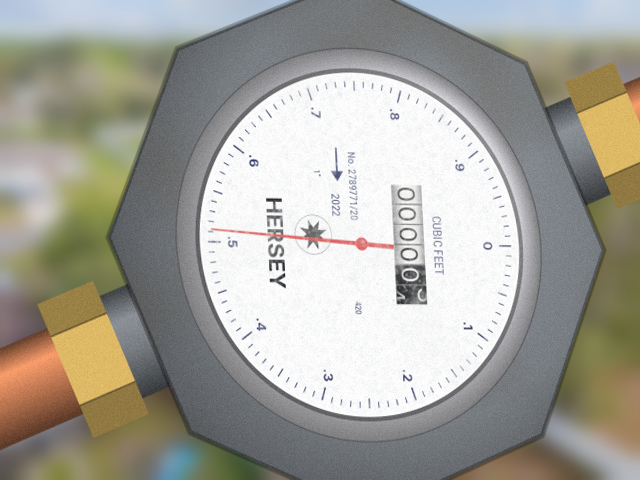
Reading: **3.51** ft³
